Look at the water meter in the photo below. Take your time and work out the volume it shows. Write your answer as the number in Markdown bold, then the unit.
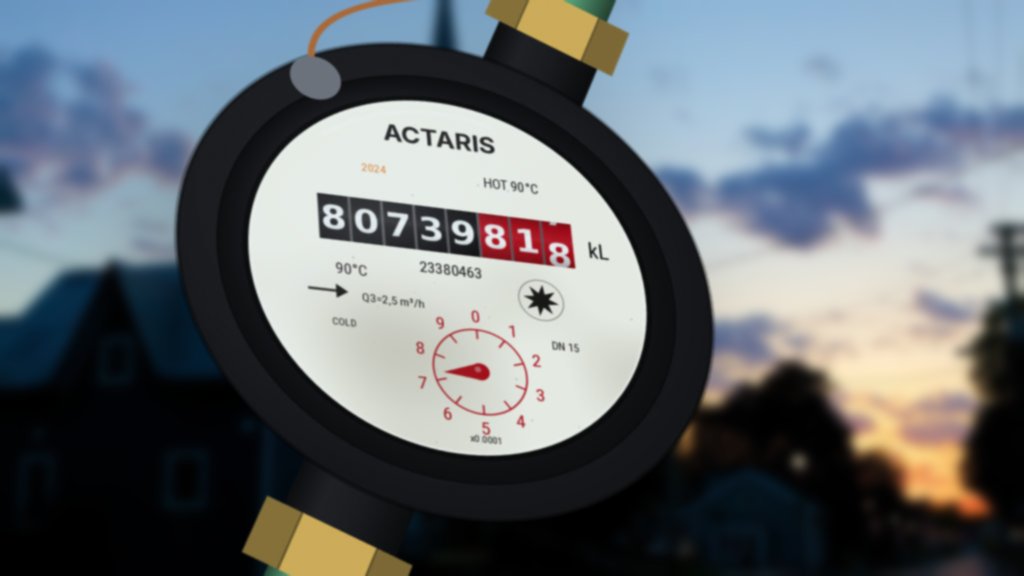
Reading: **80739.8177** kL
